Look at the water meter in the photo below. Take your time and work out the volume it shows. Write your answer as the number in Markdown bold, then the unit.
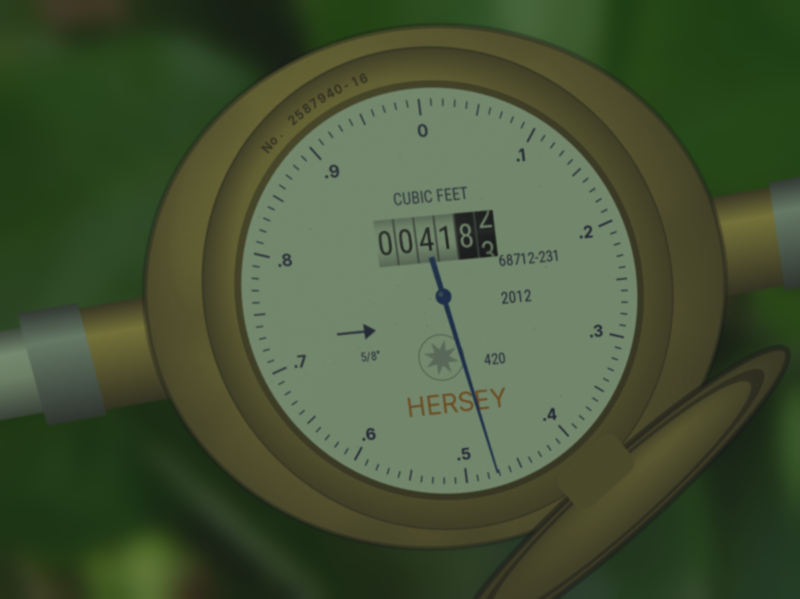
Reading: **4182.47** ft³
